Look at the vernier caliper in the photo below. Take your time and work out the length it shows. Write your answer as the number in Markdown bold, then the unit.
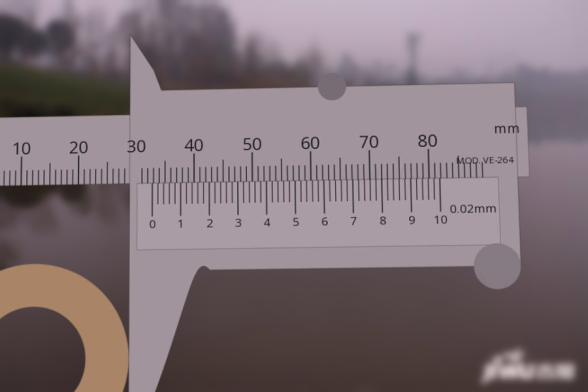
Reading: **32.8** mm
